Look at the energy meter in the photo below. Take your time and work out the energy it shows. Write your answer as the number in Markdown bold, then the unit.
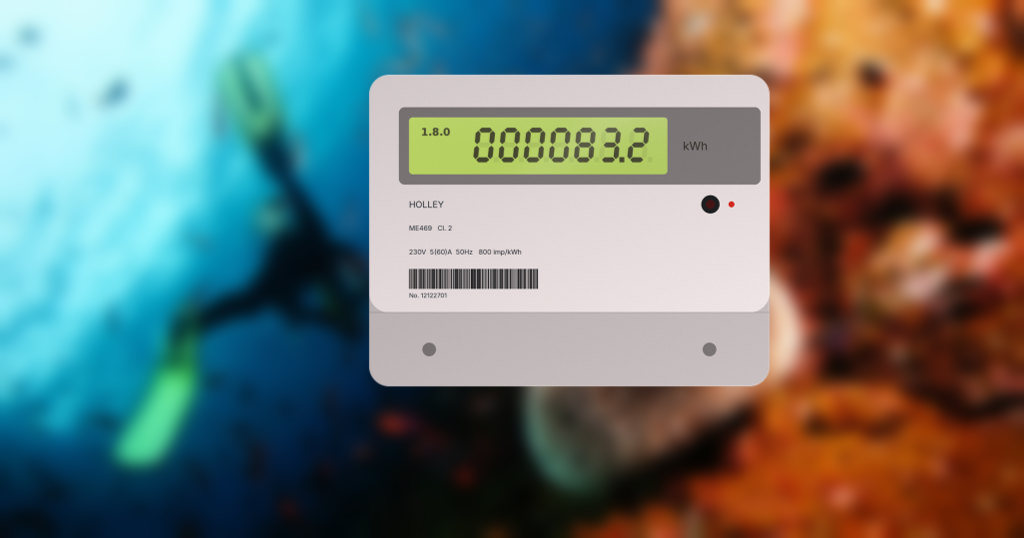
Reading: **83.2** kWh
